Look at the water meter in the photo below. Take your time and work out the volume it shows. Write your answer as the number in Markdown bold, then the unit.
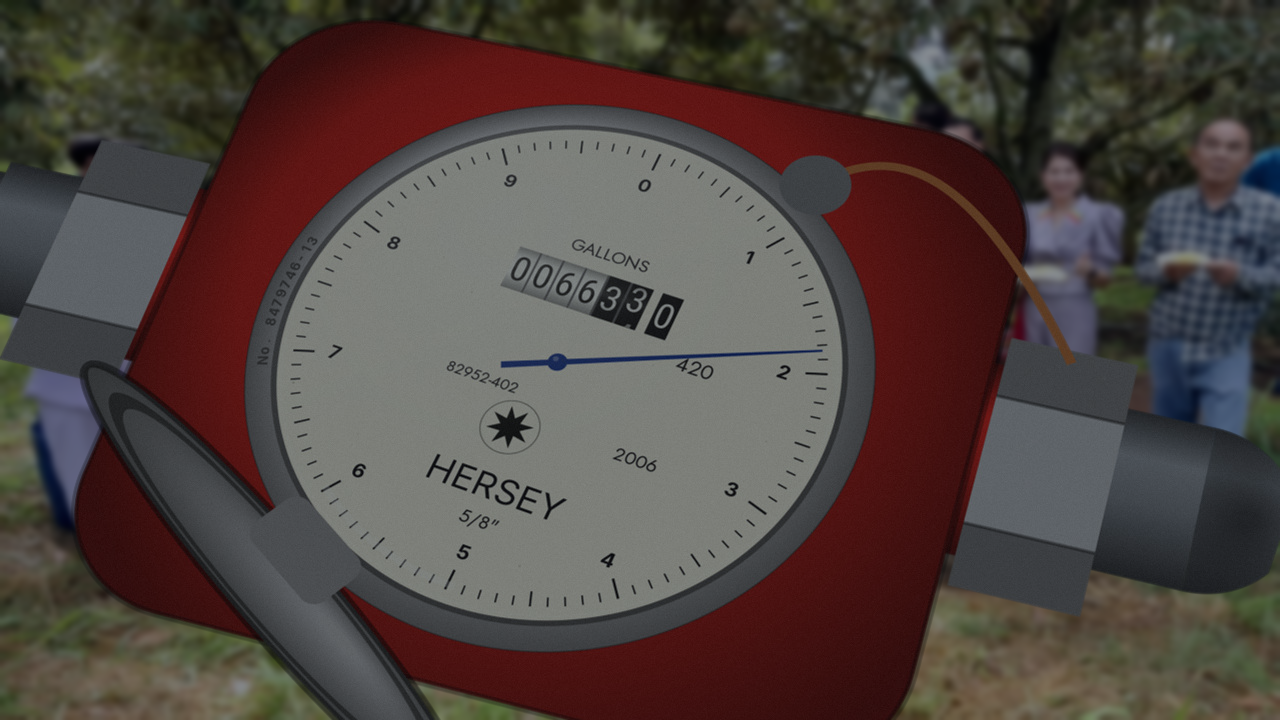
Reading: **66331.8** gal
